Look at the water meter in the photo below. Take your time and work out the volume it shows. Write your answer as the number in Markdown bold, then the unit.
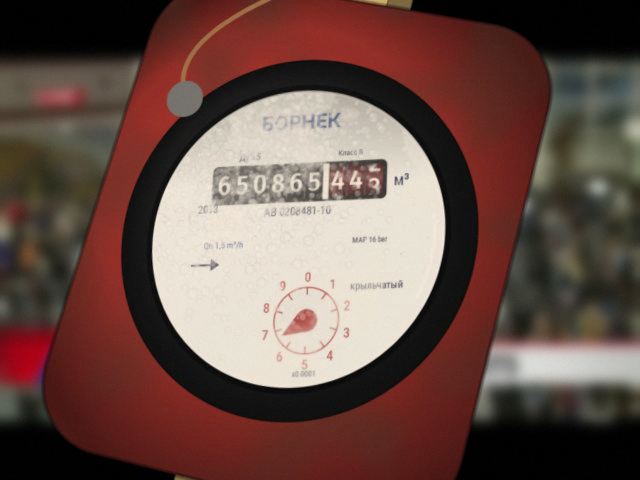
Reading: **650865.4426** m³
